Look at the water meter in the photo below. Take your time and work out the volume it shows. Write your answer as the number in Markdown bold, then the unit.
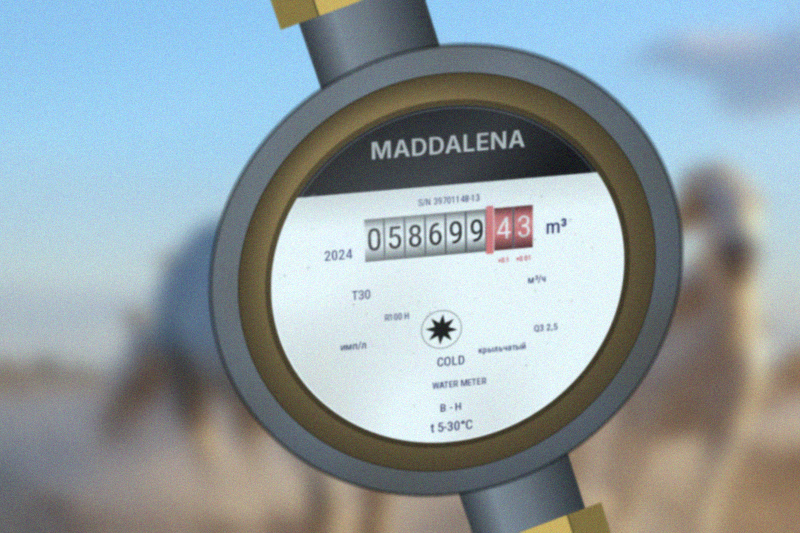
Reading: **58699.43** m³
